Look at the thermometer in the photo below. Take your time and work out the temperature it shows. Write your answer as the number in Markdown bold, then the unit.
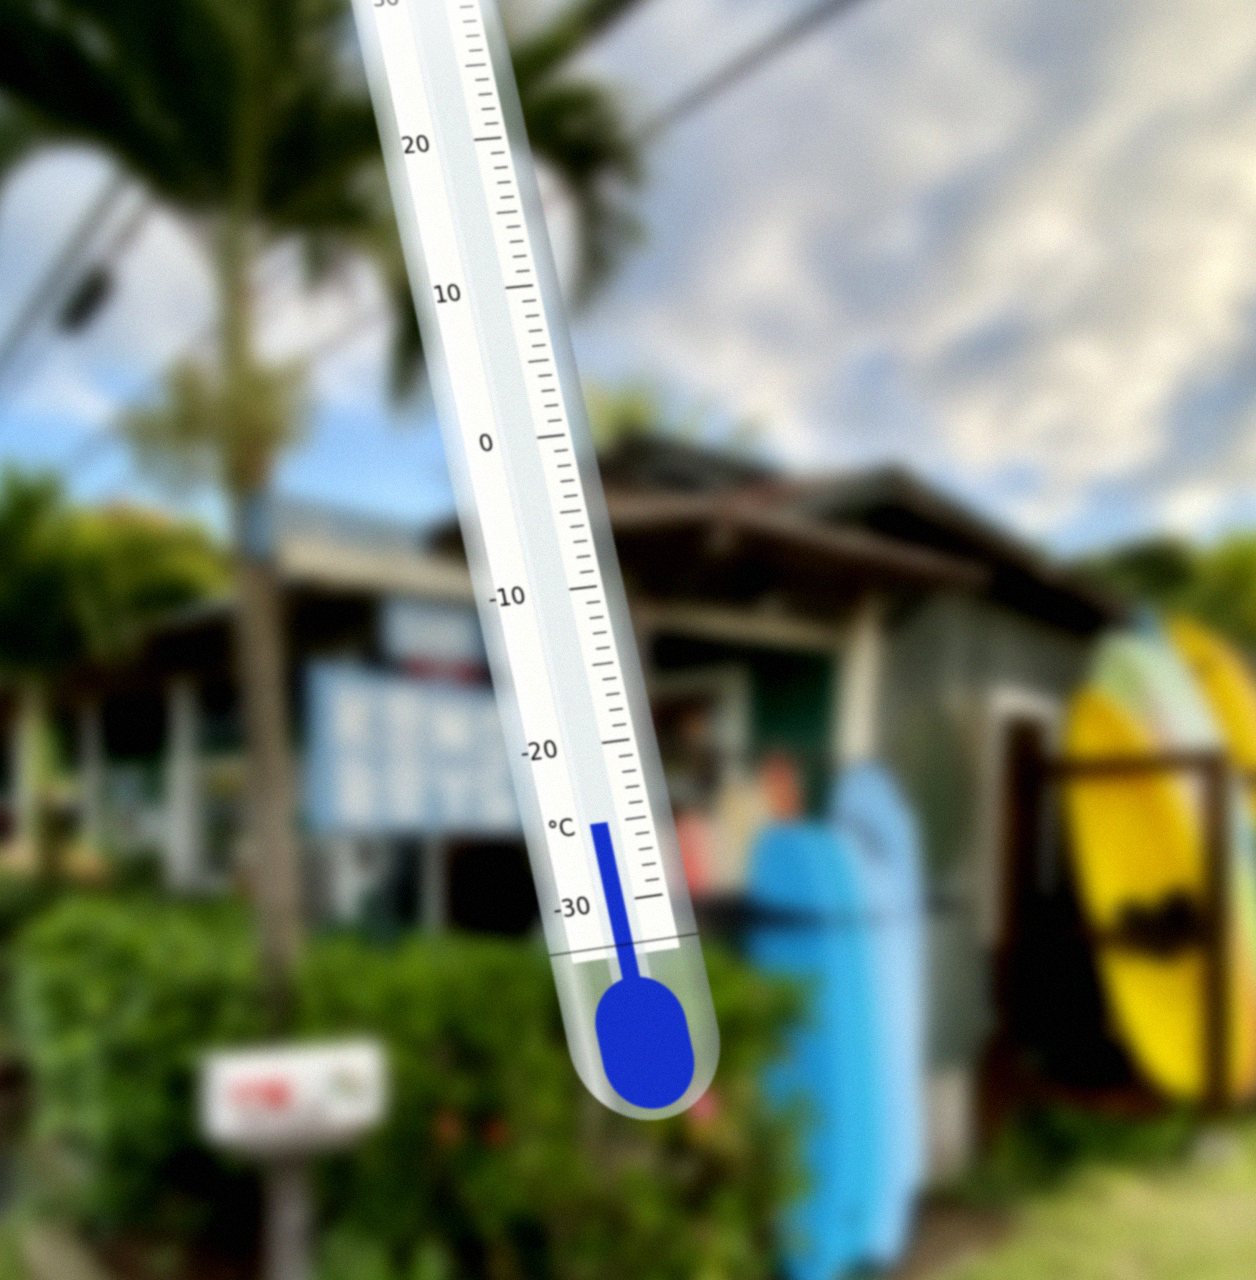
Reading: **-25** °C
